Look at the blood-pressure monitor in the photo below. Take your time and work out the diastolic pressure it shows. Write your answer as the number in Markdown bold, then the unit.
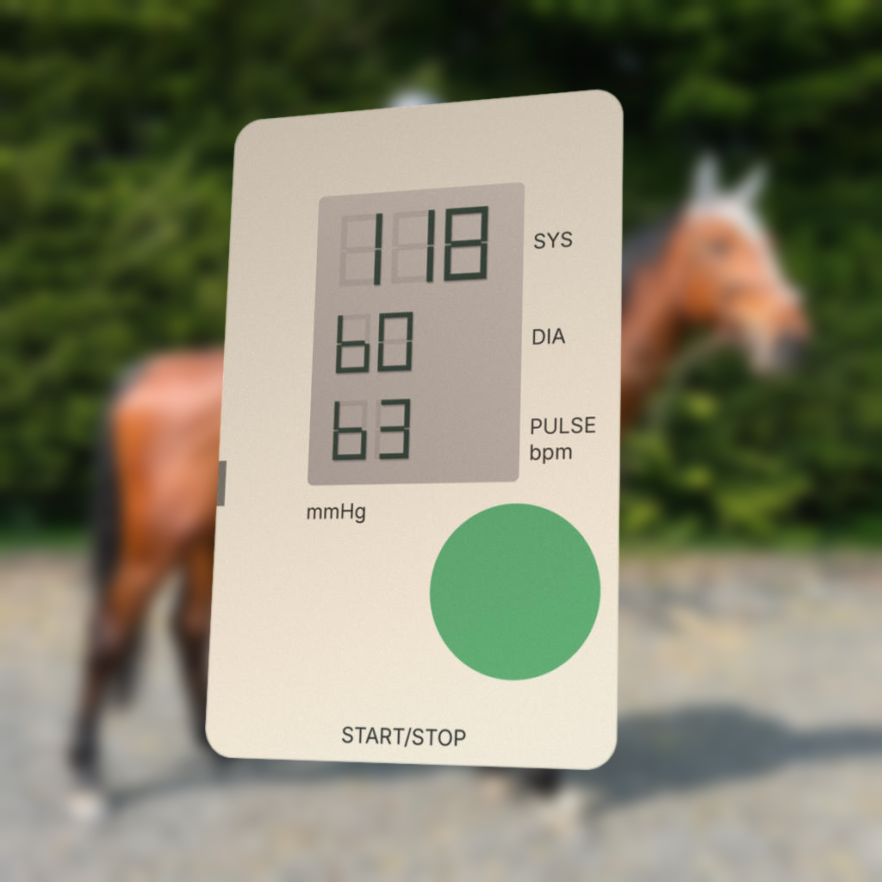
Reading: **60** mmHg
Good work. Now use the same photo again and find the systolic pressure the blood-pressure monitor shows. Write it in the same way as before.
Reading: **118** mmHg
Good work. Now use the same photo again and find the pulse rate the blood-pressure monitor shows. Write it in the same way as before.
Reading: **63** bpm
